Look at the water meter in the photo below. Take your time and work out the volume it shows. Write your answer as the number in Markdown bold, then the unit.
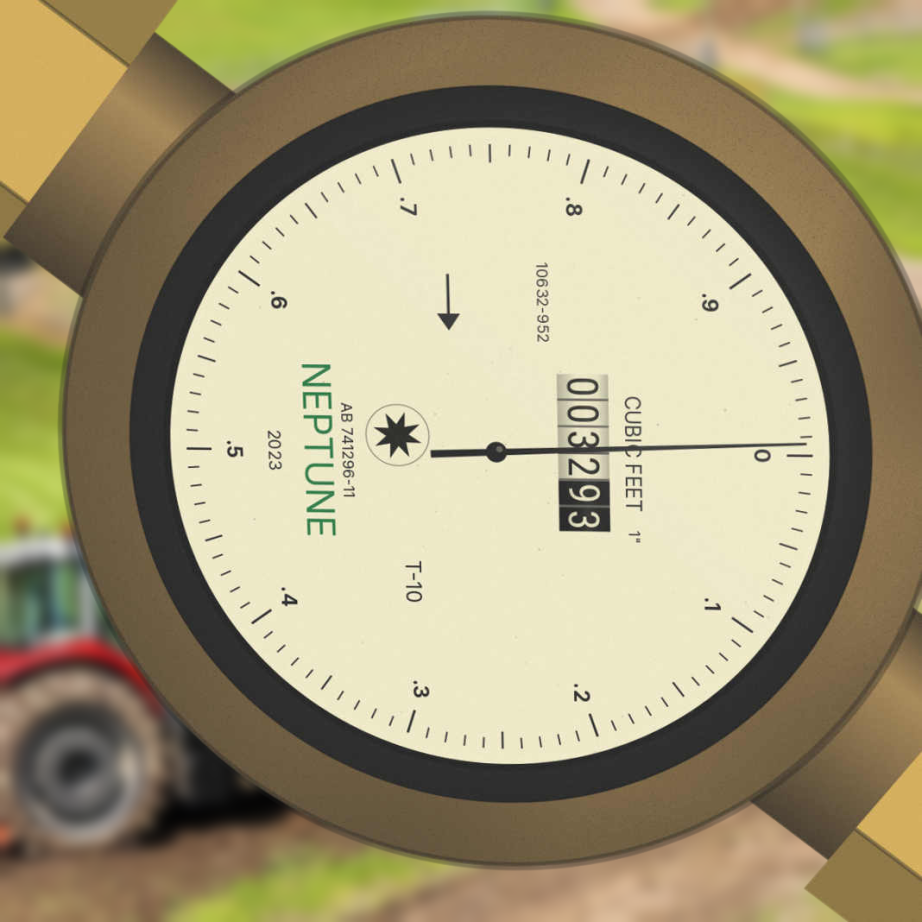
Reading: **3292.99** ft³
